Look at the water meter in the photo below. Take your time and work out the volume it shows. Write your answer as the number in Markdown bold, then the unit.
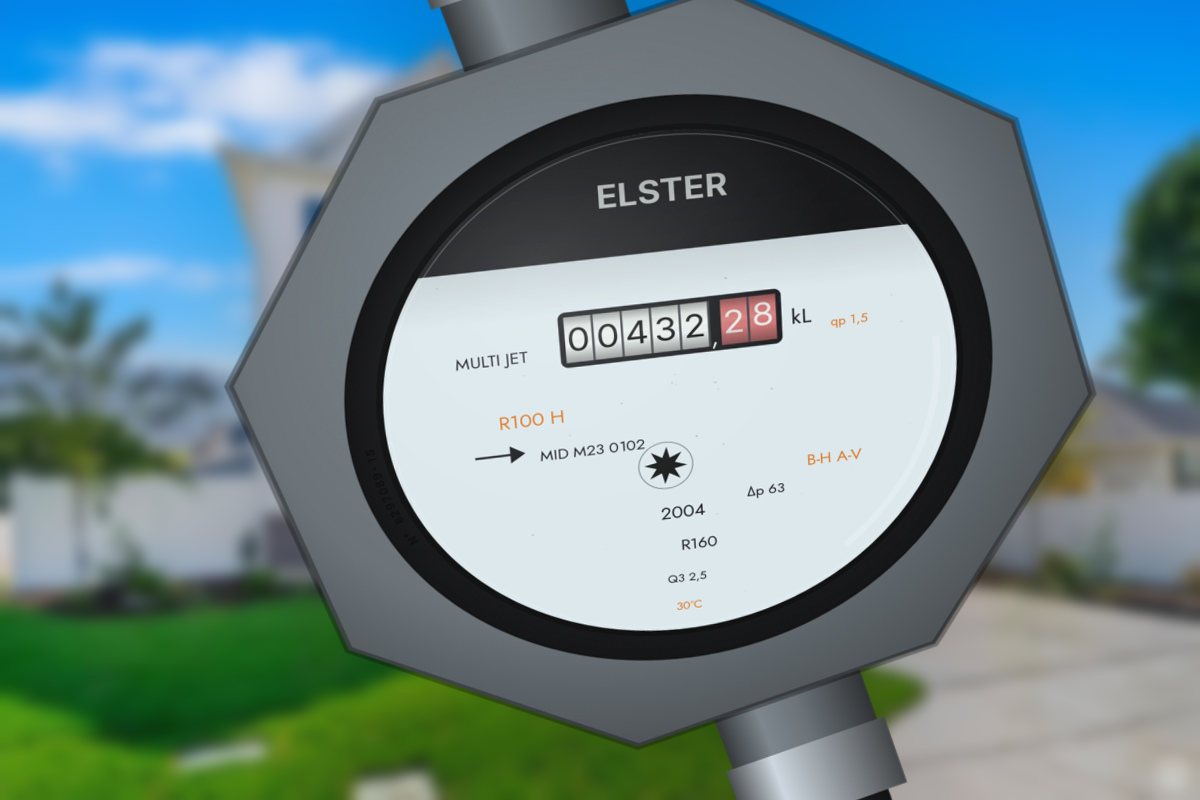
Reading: **432.28** kL
